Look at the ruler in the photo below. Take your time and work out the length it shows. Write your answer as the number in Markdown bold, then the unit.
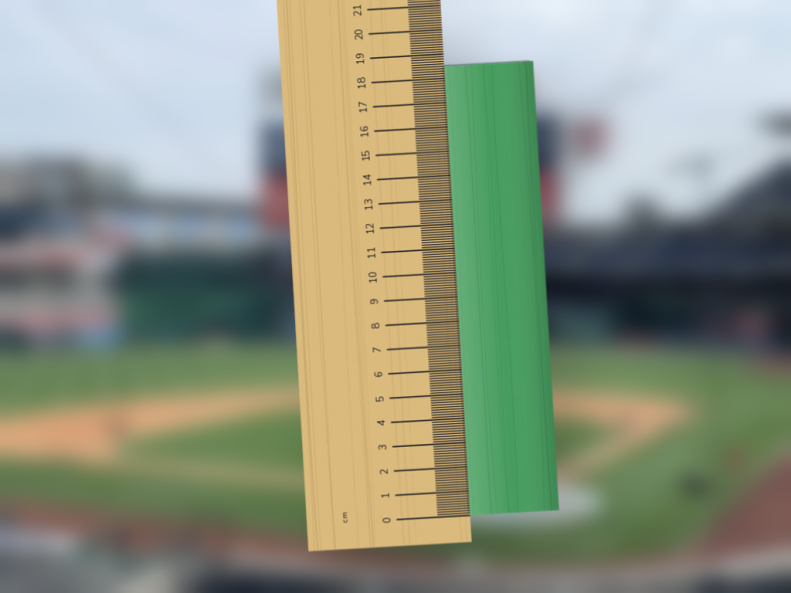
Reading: **18.5** cm
